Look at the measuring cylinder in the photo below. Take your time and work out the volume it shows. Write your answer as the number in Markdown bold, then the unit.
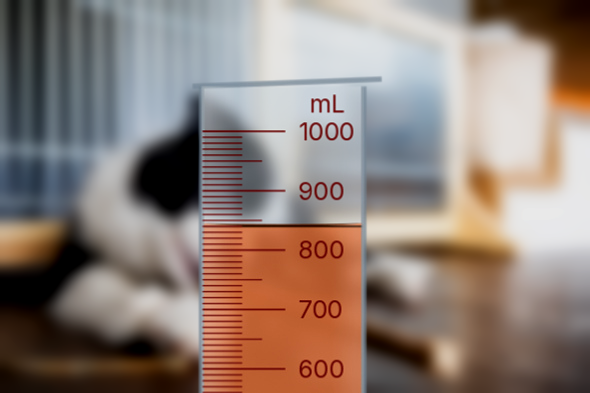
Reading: **840** mL
